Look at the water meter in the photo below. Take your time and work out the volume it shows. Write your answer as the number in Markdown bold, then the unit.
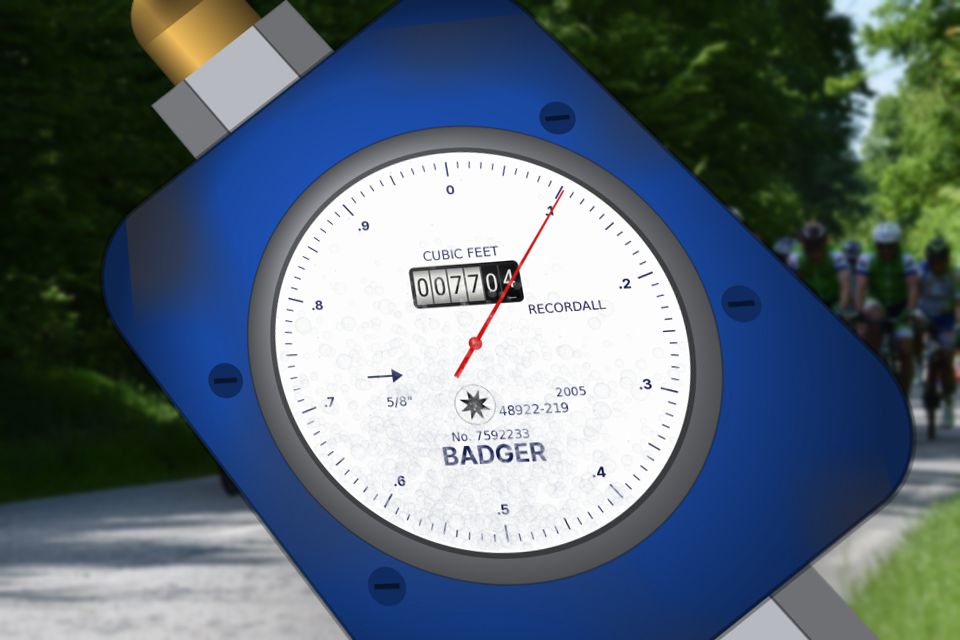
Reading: **7704.10** ft³
